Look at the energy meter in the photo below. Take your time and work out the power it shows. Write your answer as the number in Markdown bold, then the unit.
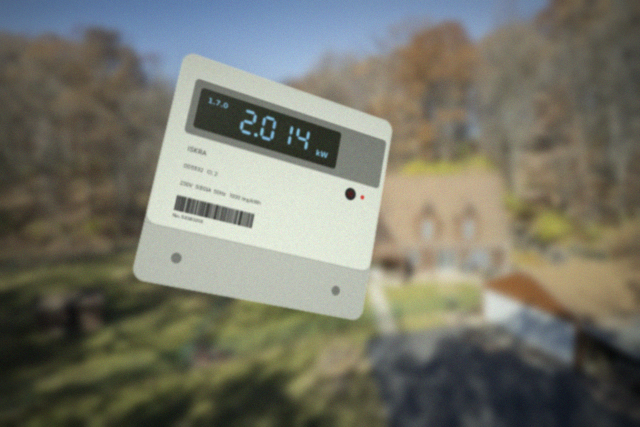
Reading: **2.014** kW
